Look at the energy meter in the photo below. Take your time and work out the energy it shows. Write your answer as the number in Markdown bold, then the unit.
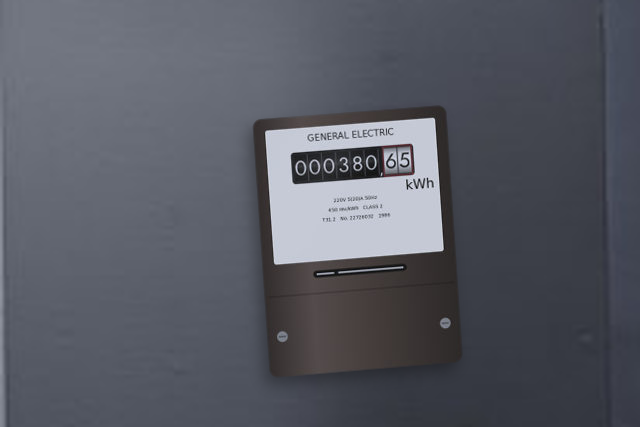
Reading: **380.65** kWh
